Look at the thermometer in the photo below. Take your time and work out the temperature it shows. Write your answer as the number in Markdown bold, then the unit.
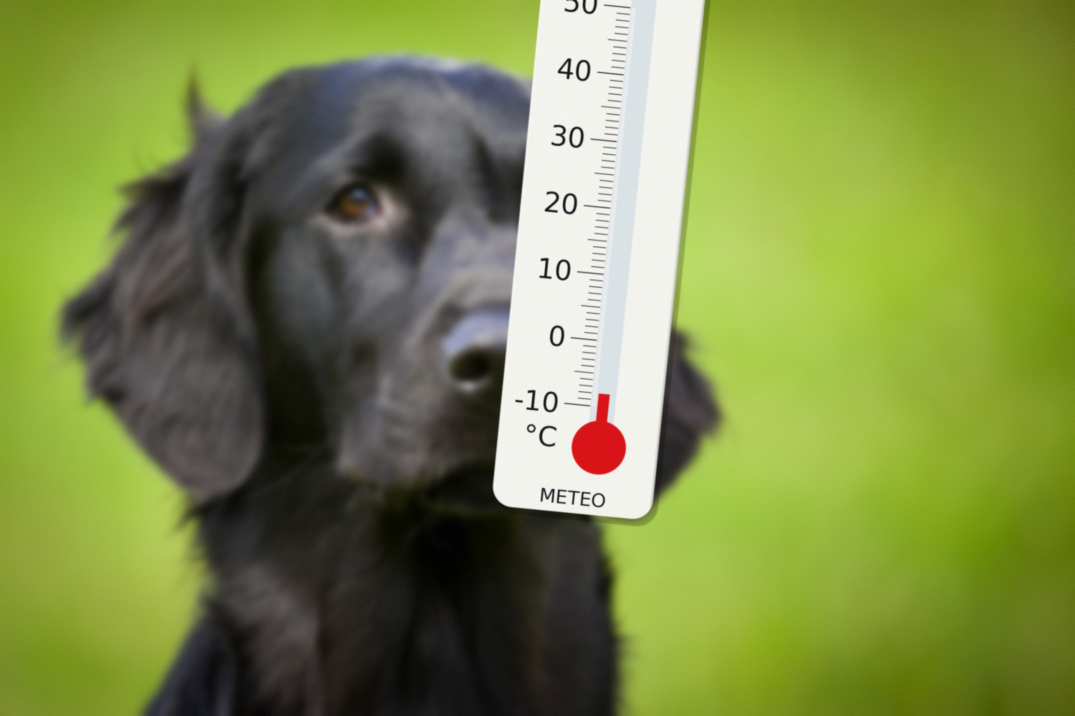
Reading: **-8** °C
